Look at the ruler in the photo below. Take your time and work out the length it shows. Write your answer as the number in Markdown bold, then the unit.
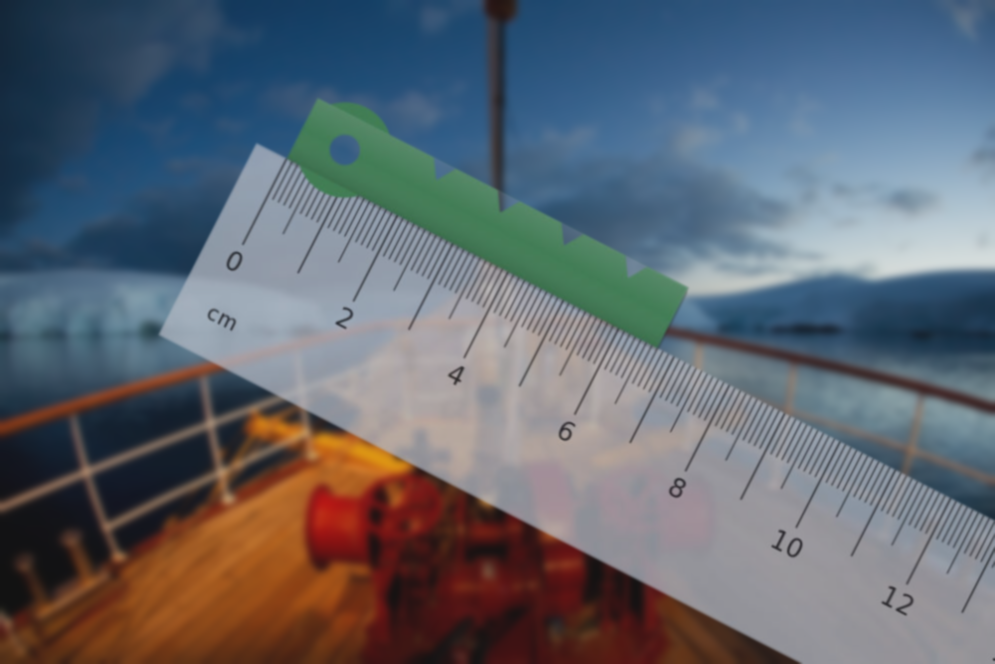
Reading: **6.7** cm
